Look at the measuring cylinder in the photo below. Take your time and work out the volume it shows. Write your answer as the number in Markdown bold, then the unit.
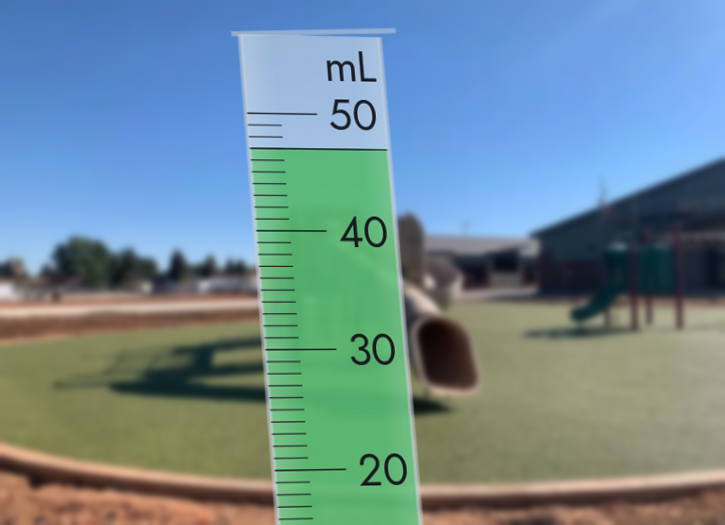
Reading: **47** mL
